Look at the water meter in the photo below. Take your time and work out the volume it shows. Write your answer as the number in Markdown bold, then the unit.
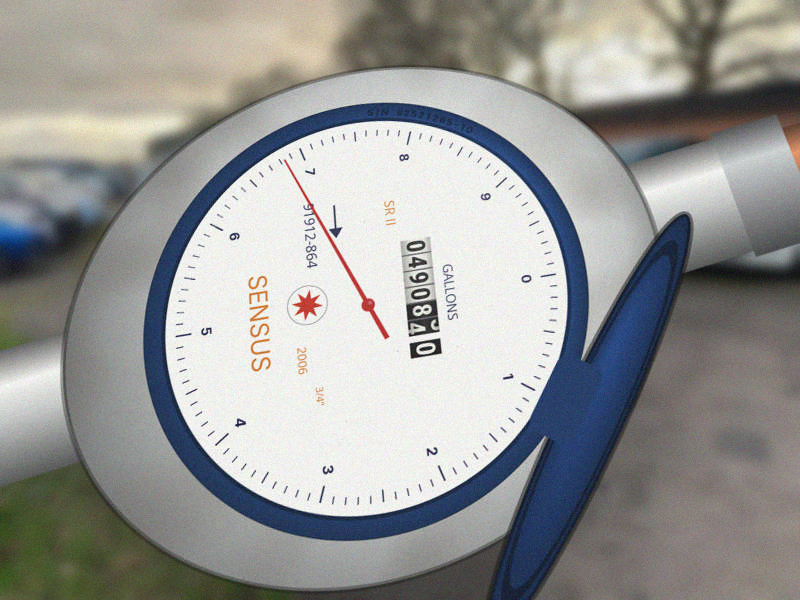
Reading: **490836.8** gal
